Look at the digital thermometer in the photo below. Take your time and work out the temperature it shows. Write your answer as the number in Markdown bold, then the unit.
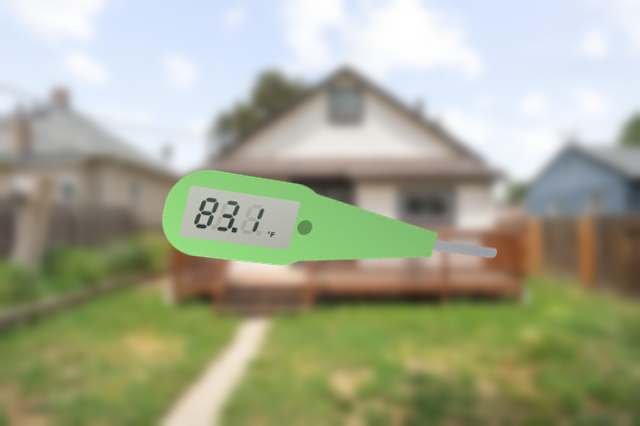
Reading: **83.1** °F
